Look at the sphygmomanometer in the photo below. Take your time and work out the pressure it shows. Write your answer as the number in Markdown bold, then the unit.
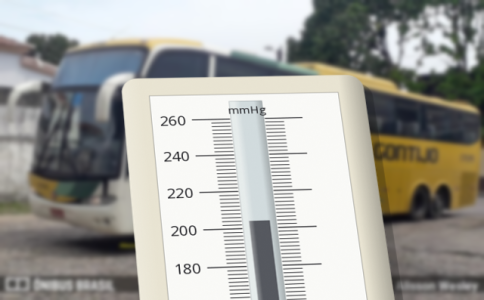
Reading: **204** mmHg
